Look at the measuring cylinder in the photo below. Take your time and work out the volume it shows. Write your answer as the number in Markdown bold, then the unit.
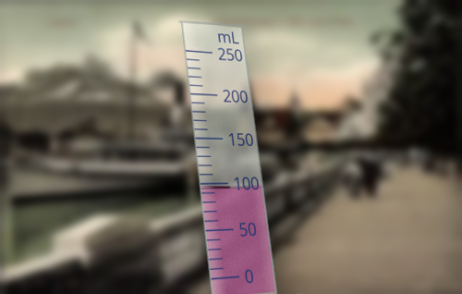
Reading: **95** mL
